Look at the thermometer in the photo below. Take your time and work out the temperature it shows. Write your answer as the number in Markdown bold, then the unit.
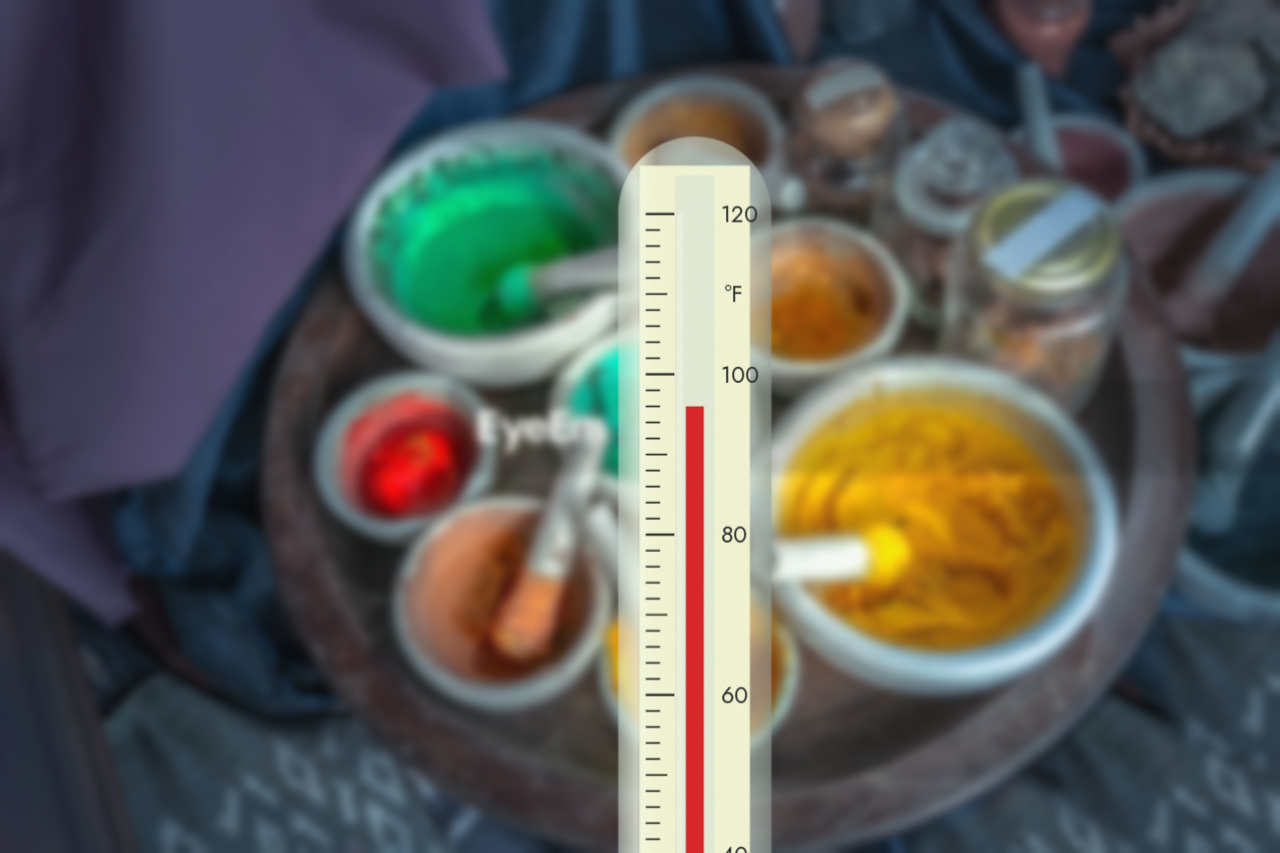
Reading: **96** °F
